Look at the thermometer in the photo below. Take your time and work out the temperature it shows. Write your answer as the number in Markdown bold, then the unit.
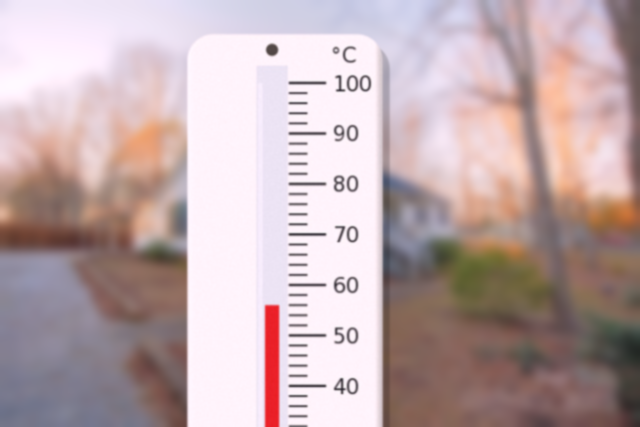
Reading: **56** °C
